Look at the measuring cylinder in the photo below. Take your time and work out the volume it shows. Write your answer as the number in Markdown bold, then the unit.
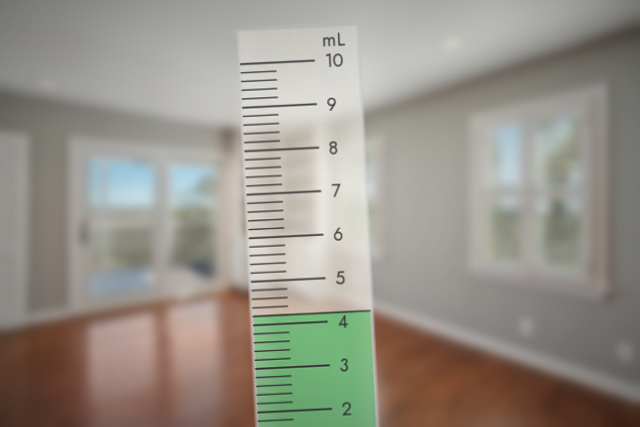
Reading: **4.2** mL
